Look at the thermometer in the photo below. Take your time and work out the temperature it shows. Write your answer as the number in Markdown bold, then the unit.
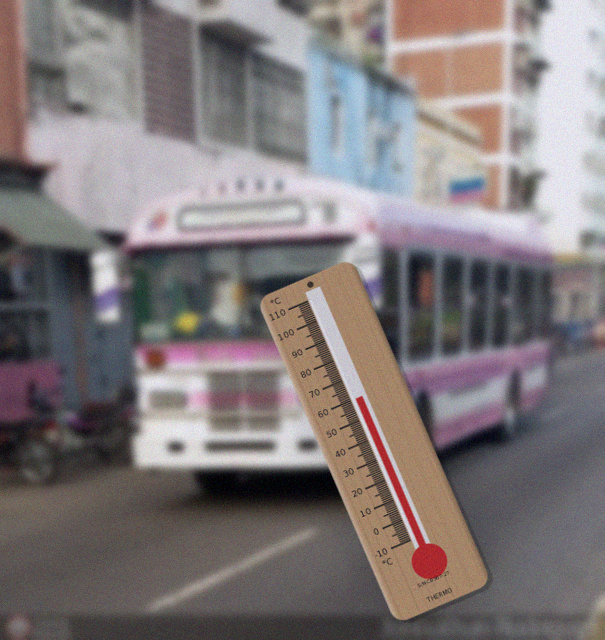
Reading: **60** °C
